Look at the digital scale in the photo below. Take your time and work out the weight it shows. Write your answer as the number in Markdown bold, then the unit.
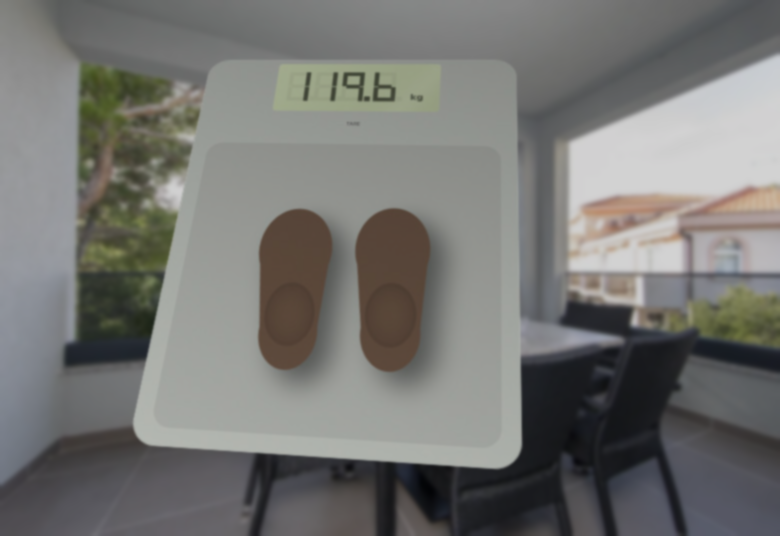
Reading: **119.6** kg
